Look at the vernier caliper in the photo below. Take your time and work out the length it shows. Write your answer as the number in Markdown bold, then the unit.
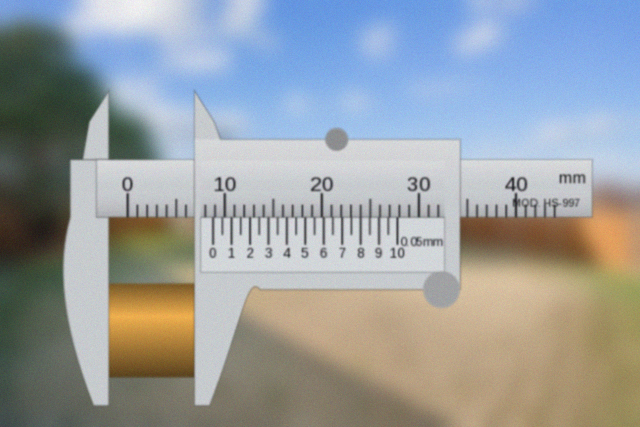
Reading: **8.8** mm
